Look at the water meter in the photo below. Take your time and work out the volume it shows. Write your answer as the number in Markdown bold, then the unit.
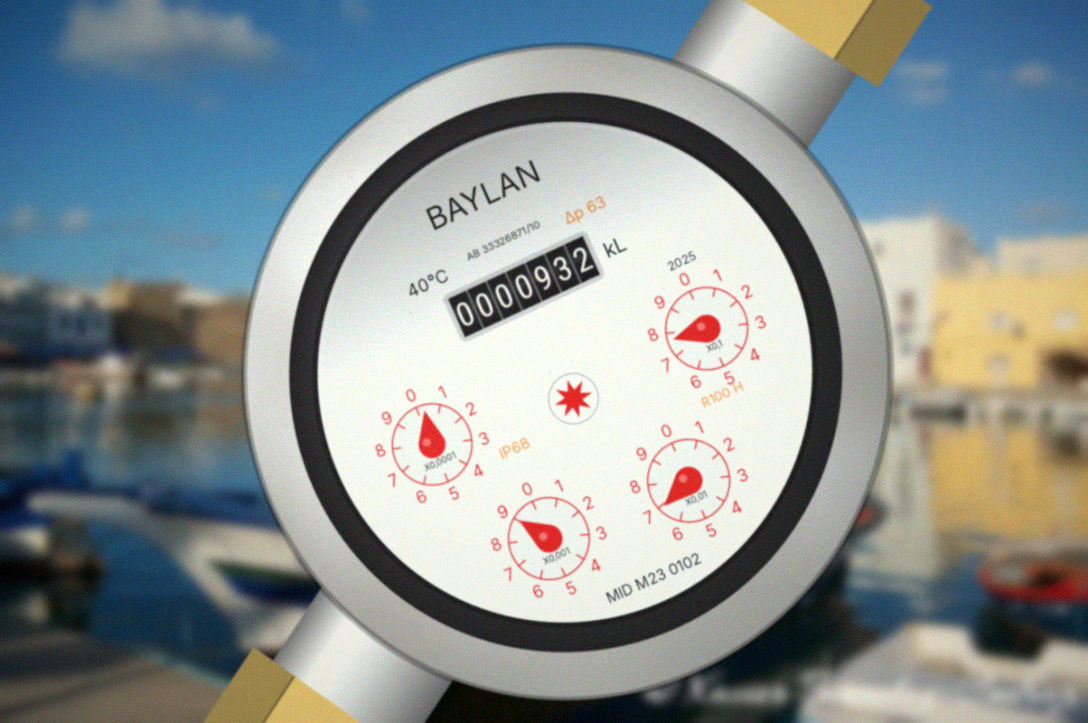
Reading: **932.7690** kL
